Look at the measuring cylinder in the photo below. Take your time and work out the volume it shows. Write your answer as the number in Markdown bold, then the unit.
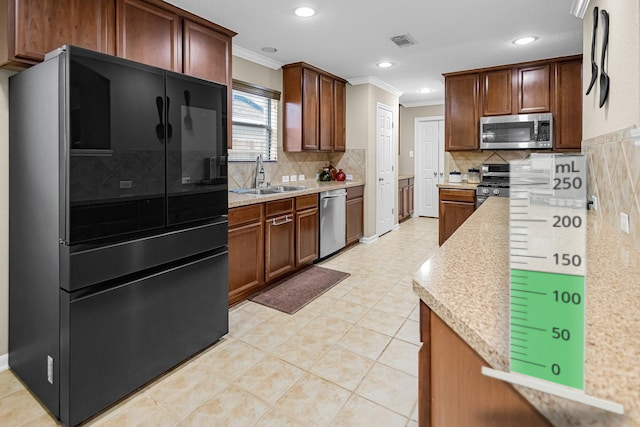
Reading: **130** mL
